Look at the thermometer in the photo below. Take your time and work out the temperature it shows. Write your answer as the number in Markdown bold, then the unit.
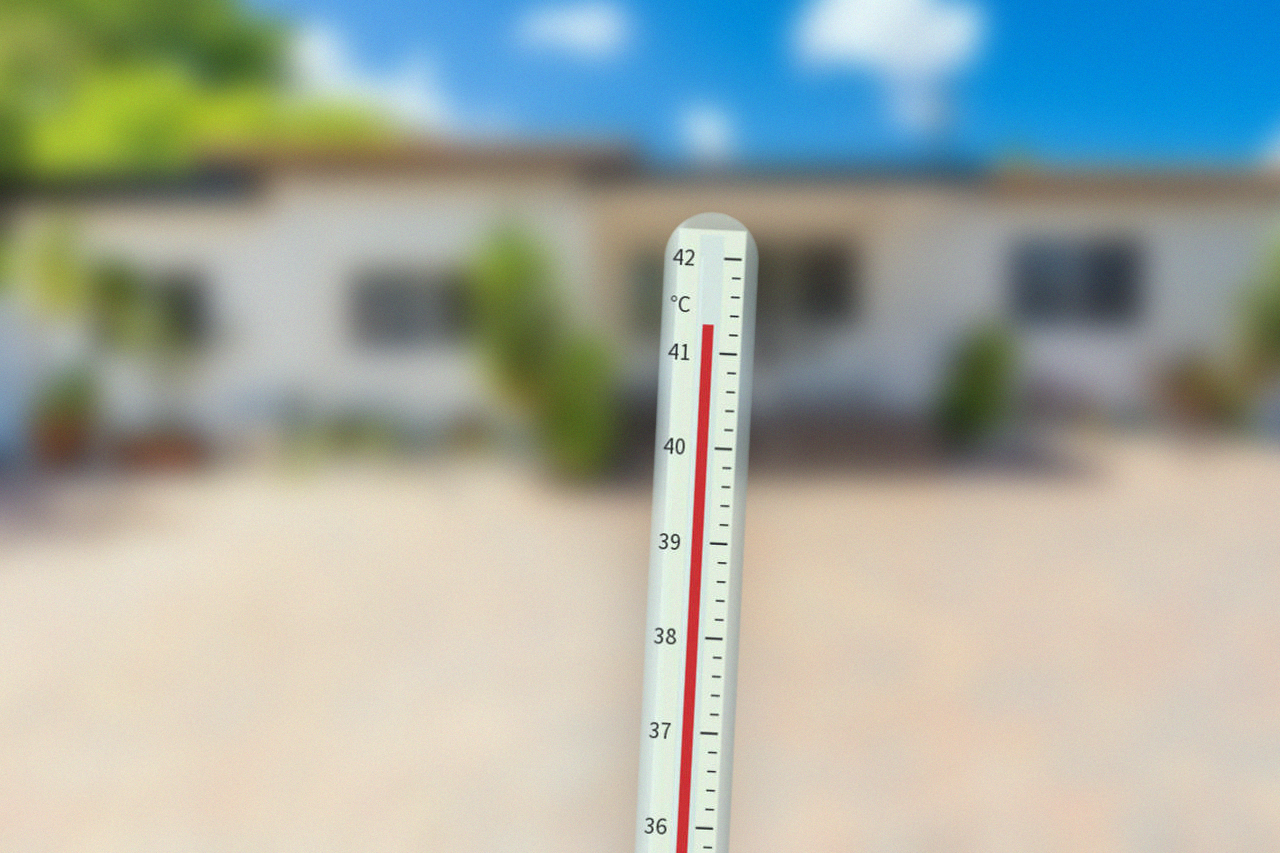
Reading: **41.3** °C
